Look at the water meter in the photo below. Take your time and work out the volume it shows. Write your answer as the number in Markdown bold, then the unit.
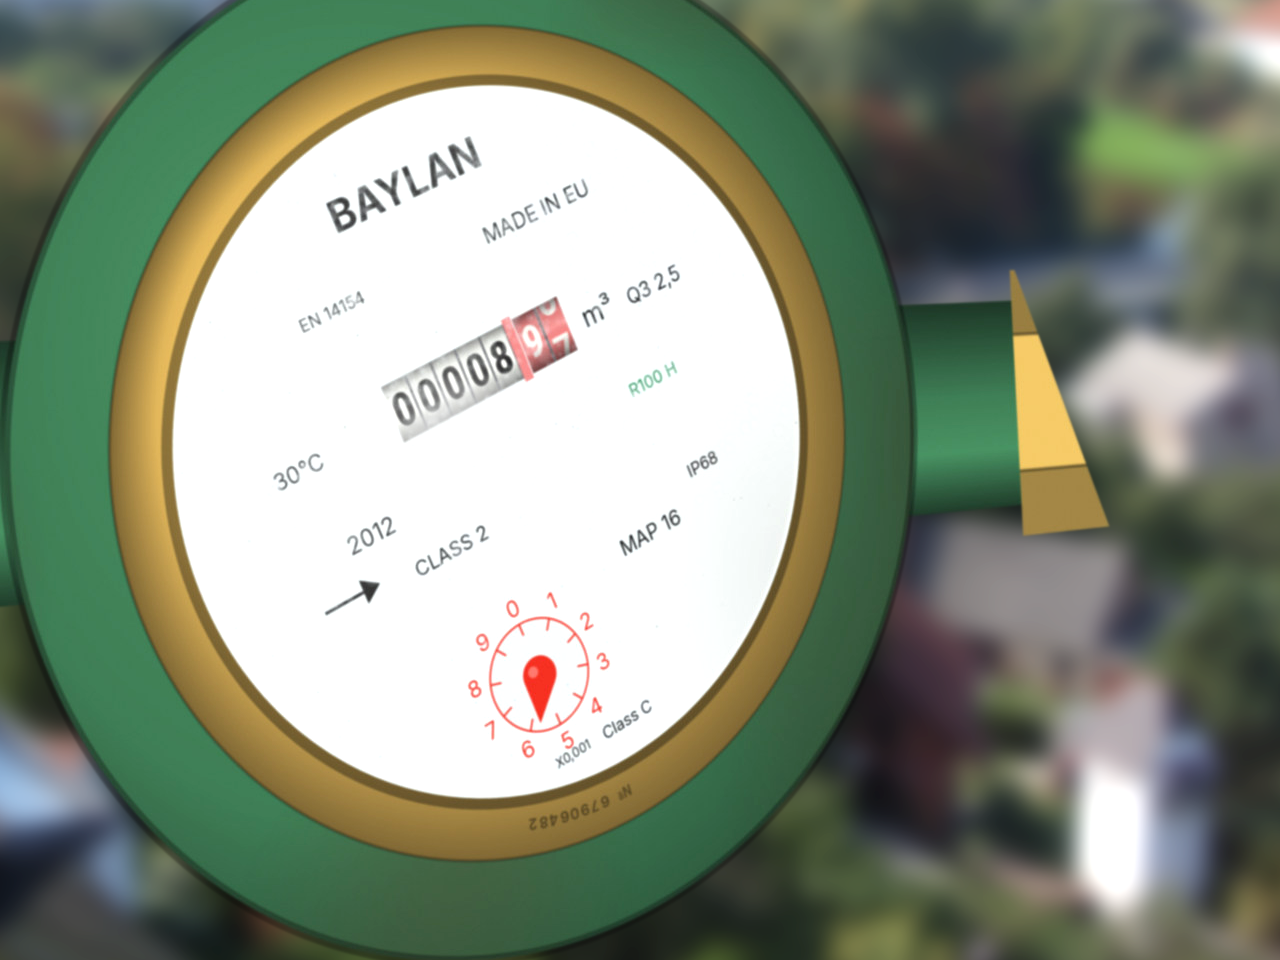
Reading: **8.965** m³
